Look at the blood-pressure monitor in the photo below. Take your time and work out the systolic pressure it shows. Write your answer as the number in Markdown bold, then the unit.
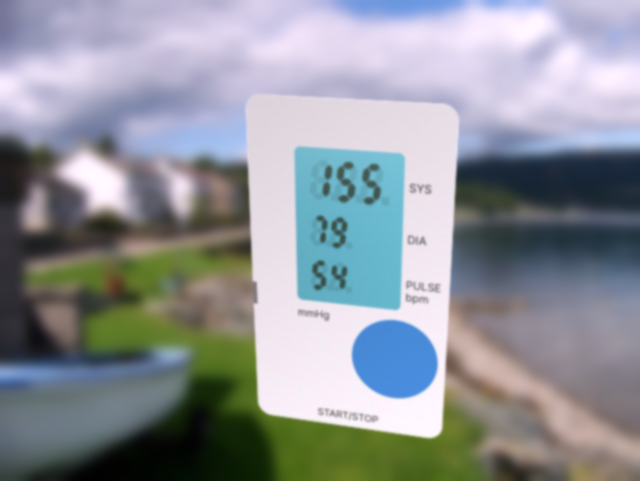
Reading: **155** mmHg
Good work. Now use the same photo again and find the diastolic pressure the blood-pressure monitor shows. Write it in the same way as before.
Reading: **79** mmHg
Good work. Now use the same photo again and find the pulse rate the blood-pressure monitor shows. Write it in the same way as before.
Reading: **54** bpm
